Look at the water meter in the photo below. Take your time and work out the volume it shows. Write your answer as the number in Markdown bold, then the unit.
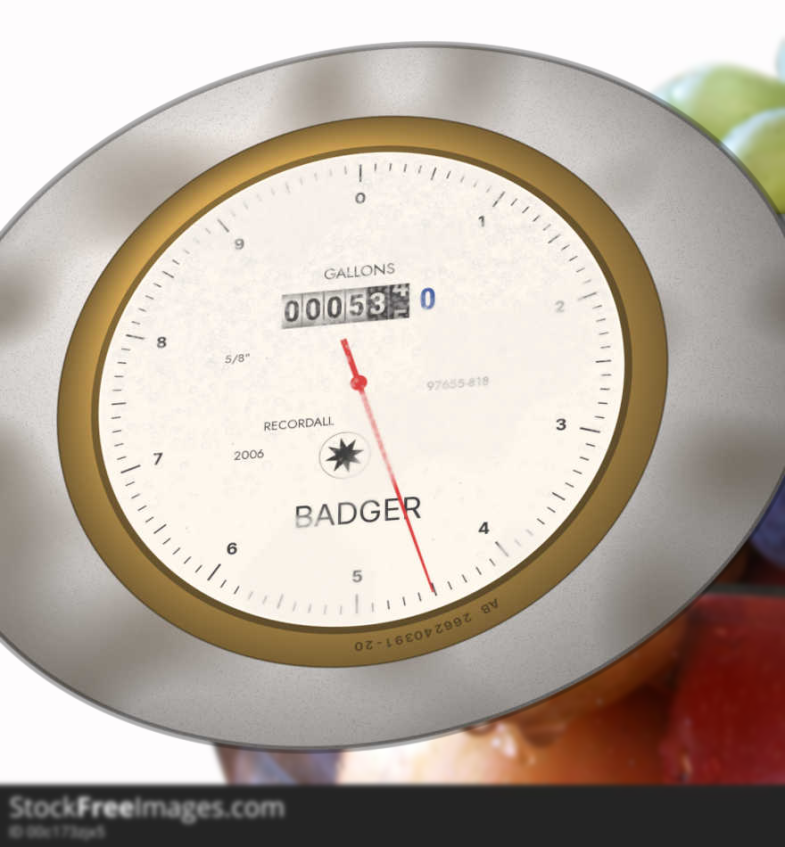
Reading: **5344.5** gal
